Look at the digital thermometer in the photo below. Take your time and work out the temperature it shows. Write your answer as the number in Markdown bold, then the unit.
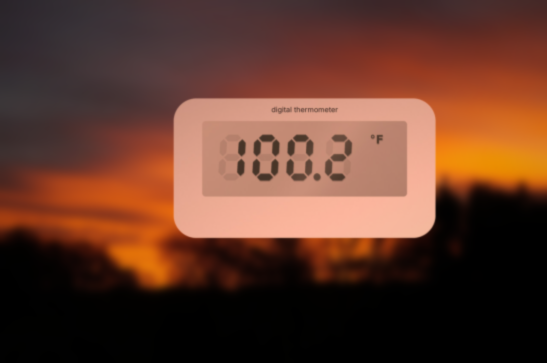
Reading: **100.2** °F
